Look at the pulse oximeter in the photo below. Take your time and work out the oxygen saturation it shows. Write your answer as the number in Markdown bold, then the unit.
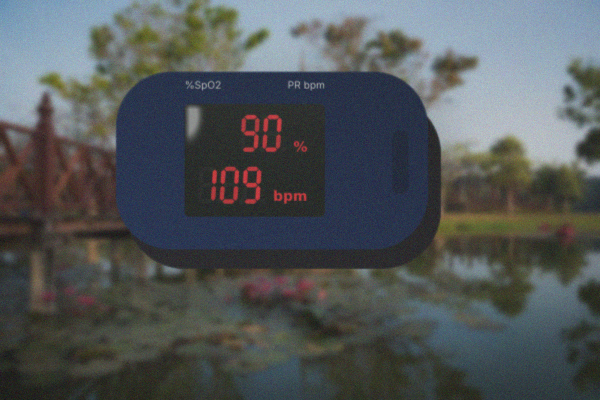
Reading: **90** %
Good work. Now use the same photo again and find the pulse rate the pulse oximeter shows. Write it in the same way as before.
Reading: **109** bpm
